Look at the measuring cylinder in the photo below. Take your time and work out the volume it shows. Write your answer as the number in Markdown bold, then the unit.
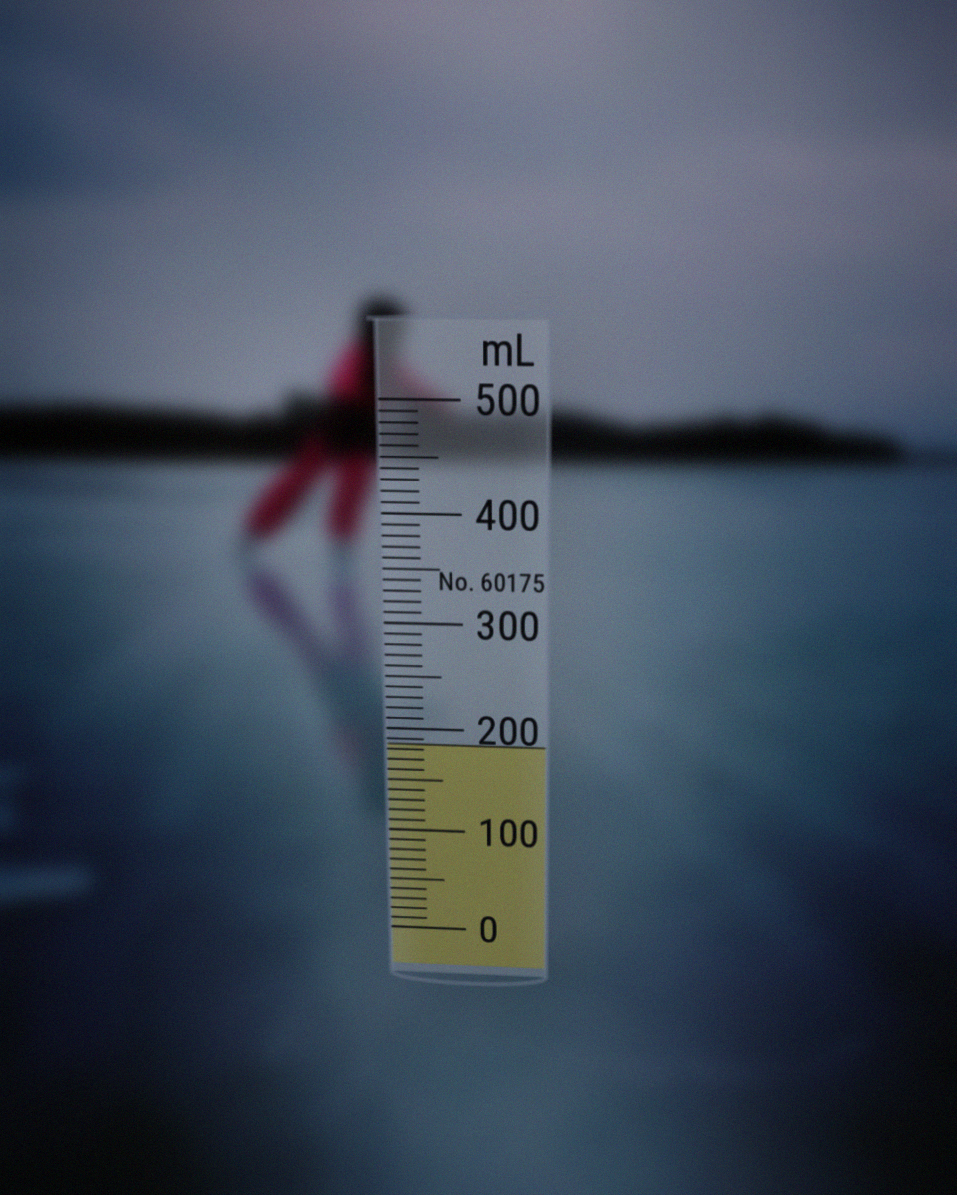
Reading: **185** mL
